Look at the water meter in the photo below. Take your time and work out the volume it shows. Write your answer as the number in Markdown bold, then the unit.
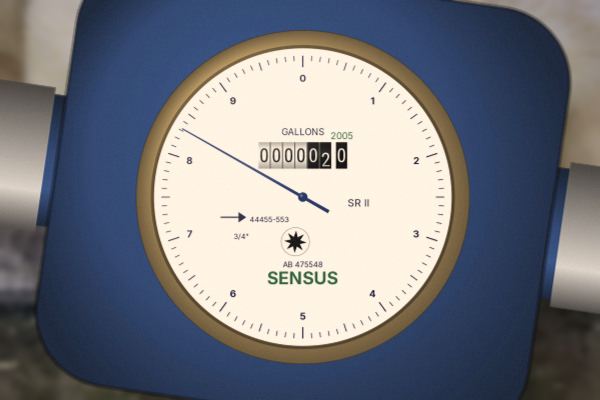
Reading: **18.3** gal
